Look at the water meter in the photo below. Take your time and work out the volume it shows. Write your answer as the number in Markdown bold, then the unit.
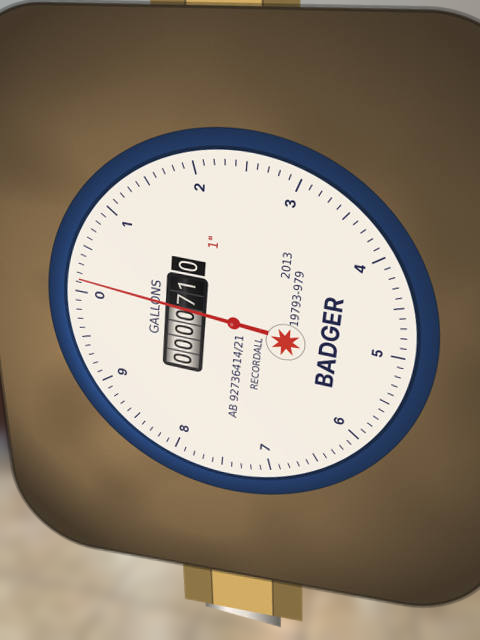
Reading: **710.1** gal
